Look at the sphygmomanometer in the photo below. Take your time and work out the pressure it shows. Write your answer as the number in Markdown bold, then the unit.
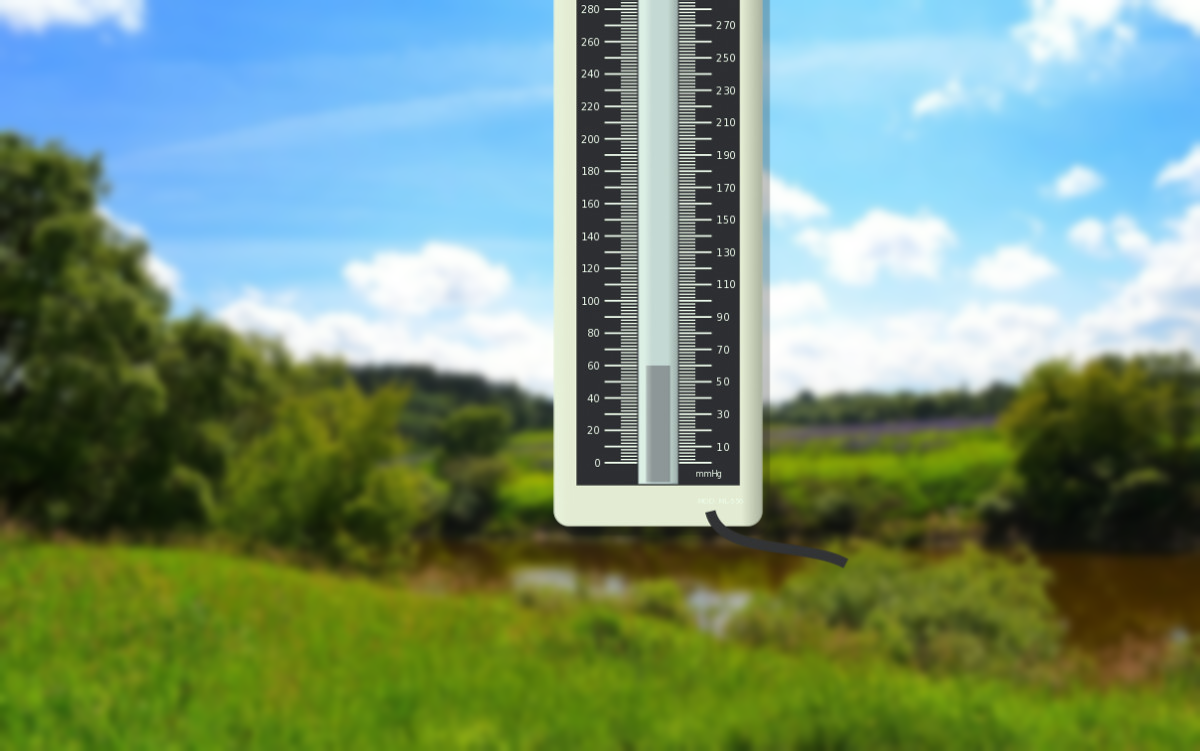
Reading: **60** mmHg
